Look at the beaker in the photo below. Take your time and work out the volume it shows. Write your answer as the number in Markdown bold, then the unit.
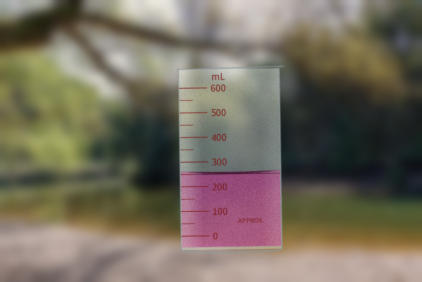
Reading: **250** mL
